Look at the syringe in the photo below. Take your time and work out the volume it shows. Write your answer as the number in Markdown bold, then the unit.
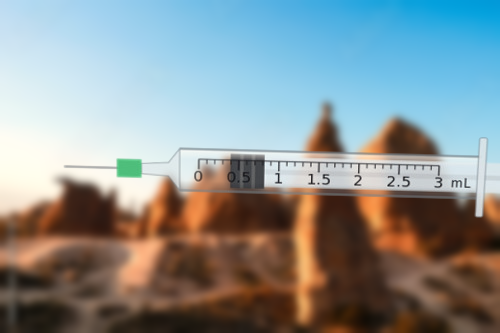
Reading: **0.4** mL
